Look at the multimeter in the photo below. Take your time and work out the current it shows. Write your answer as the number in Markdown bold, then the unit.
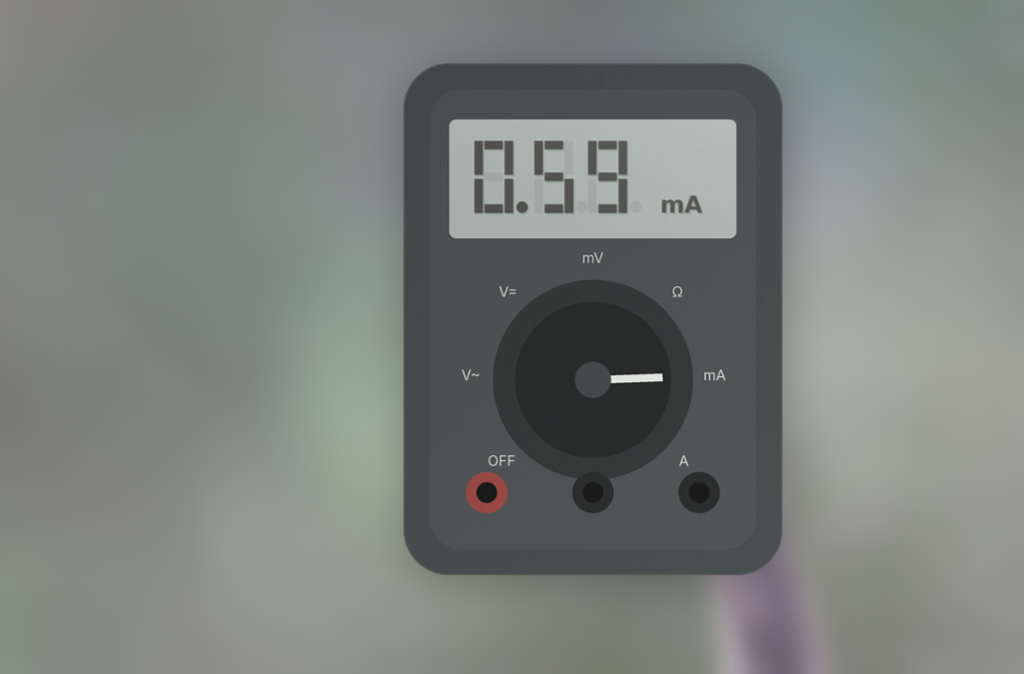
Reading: **0.59** mA
